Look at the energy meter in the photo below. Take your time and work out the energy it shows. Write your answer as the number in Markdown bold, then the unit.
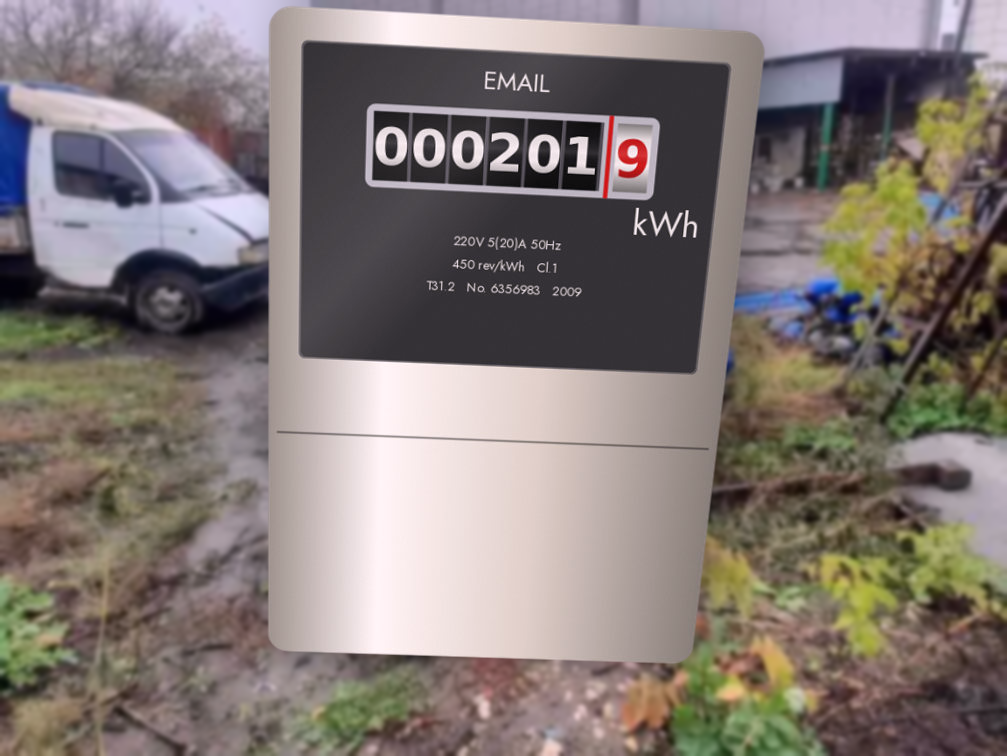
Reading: **201.9** kWh
